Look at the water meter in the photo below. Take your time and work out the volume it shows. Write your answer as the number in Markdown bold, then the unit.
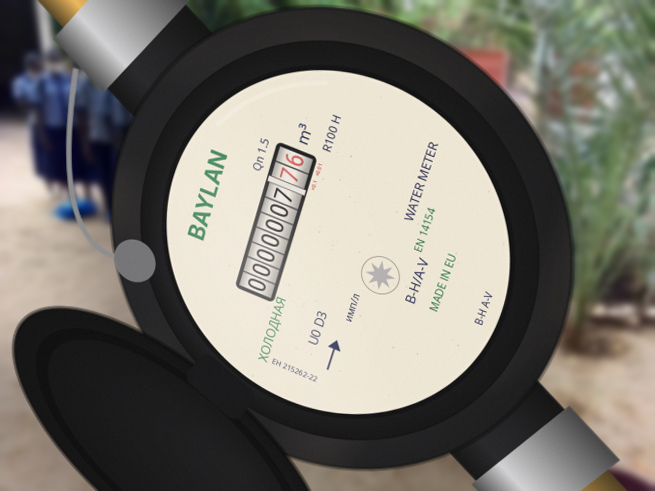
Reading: **7.76** m³
